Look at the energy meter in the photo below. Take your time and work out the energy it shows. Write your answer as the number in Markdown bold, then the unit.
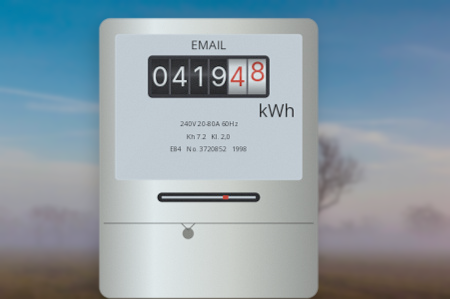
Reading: **419.48** kWh
